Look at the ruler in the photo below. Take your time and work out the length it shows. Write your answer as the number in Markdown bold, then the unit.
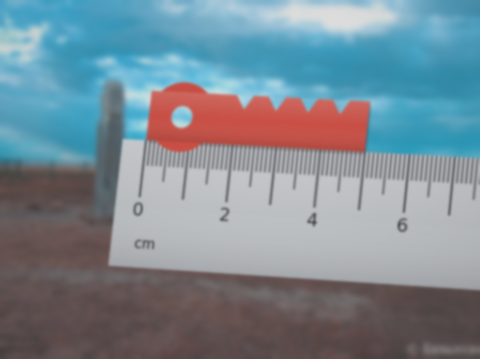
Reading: **5** cm
